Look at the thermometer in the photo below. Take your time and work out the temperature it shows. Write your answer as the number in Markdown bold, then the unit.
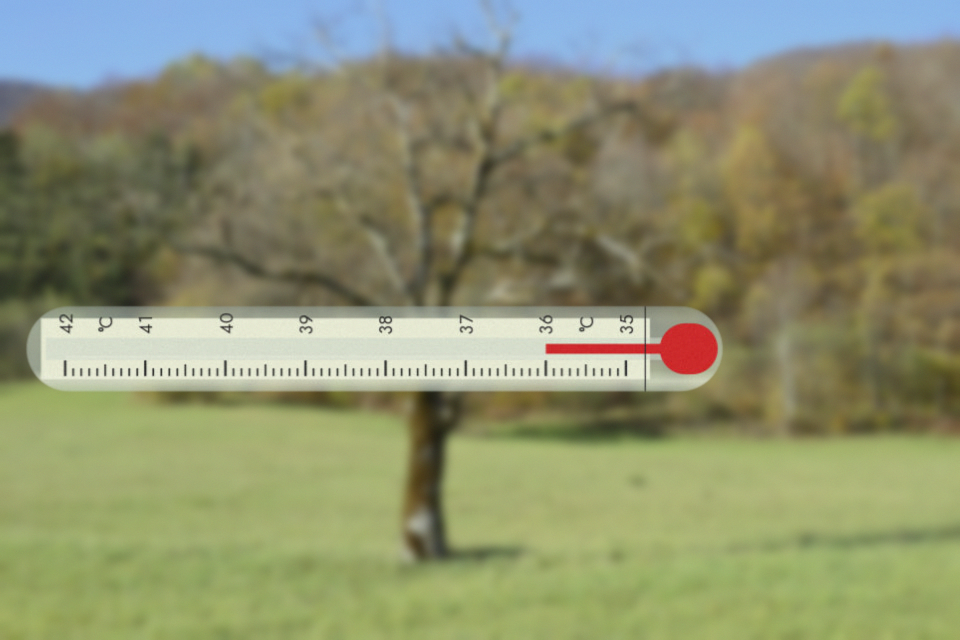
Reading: **36** °C
